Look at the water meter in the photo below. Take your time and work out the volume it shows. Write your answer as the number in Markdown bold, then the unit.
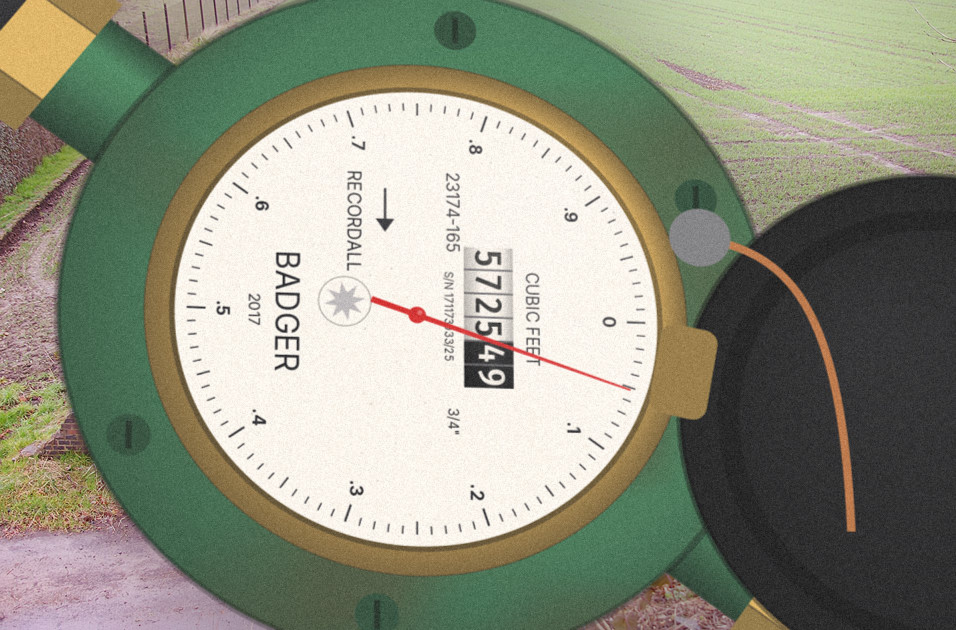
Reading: **572549.05** ft³
